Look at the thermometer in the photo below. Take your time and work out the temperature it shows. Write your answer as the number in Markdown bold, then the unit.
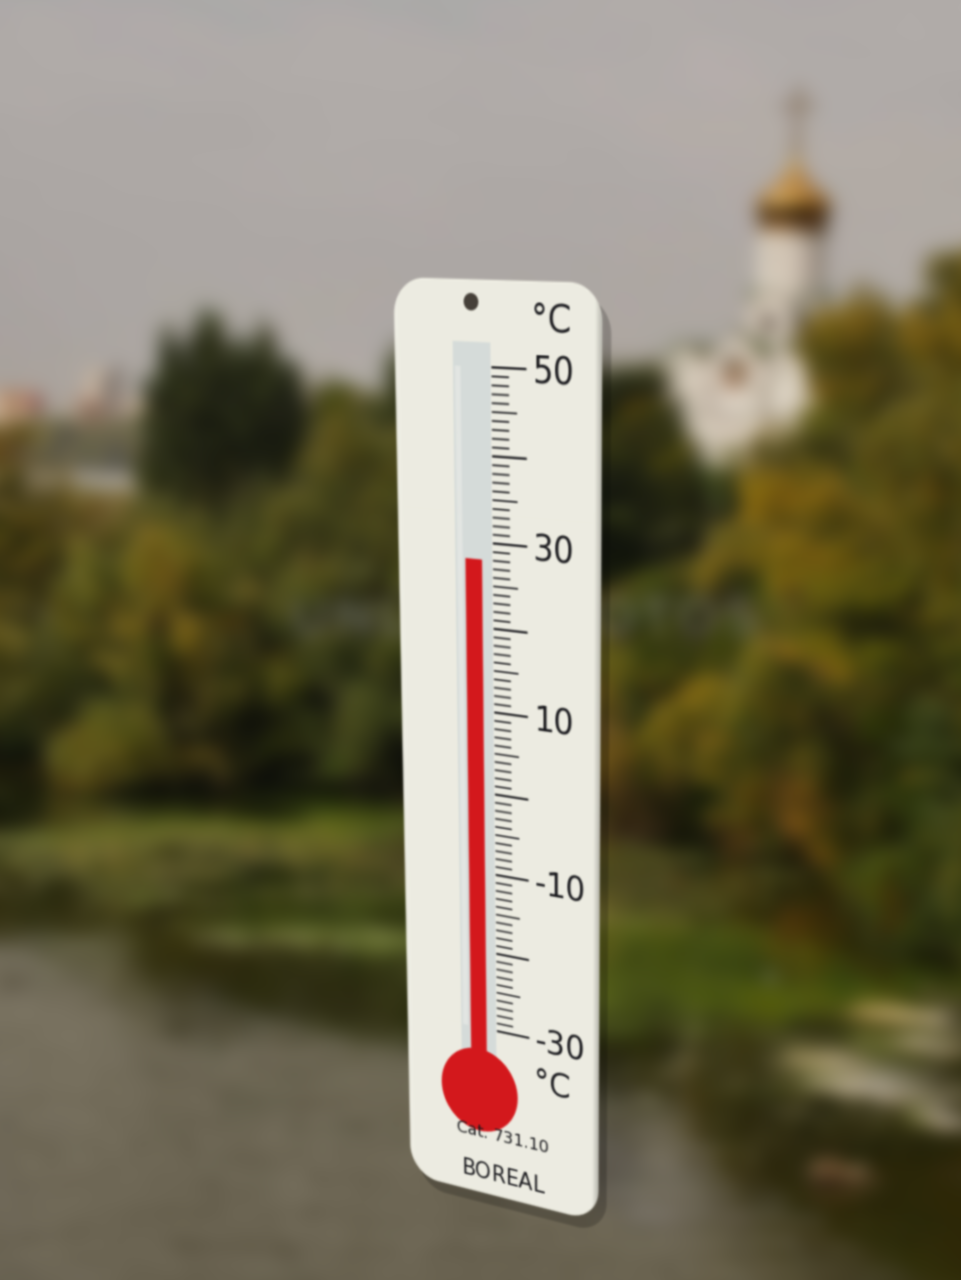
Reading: **28** °C
